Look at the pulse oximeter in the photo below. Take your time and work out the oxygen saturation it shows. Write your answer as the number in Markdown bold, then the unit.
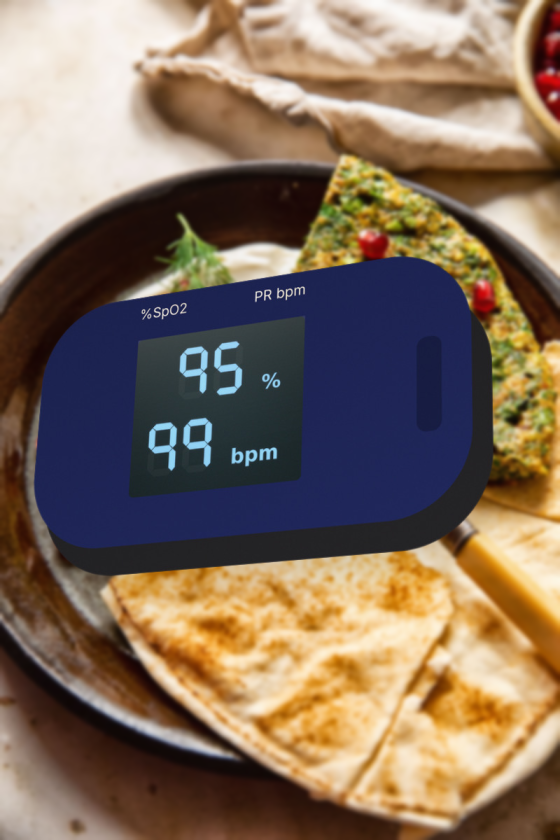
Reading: **95** %
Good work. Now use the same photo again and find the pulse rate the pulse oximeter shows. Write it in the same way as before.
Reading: **99** bpm
